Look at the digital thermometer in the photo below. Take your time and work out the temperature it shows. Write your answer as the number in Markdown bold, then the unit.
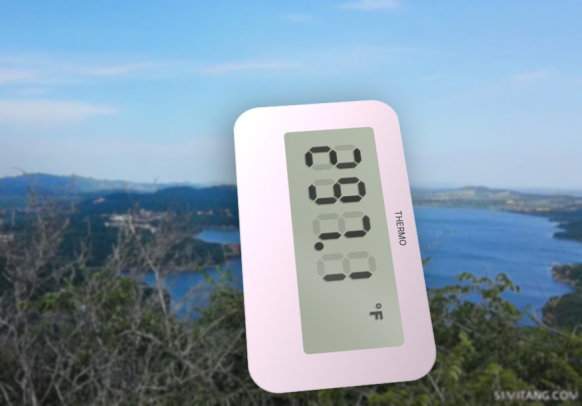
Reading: **297.1** °F
